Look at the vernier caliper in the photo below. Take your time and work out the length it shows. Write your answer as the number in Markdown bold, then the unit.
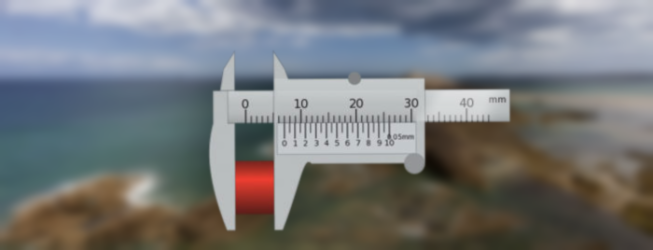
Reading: **7.0** mm
